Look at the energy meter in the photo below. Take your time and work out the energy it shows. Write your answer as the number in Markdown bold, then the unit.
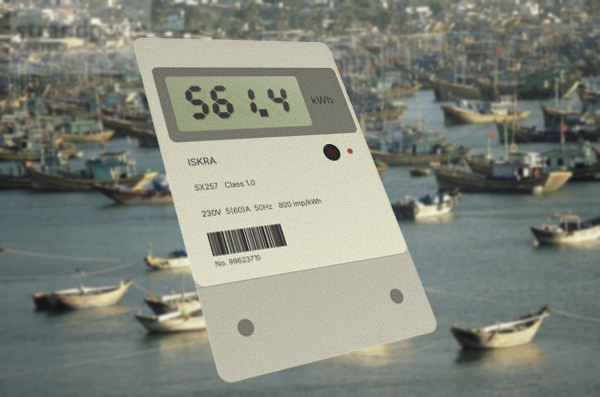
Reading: **561.4** kWh
